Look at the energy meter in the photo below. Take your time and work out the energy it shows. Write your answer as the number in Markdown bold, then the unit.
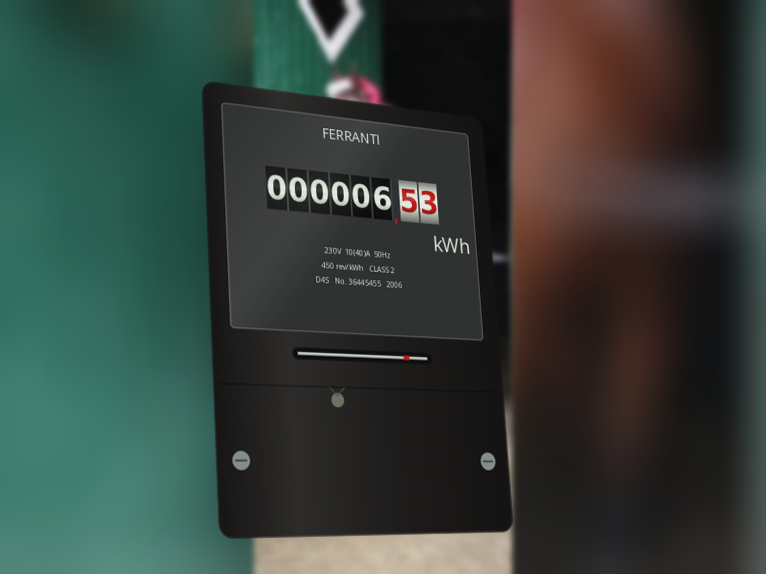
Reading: **6.53** kWh
